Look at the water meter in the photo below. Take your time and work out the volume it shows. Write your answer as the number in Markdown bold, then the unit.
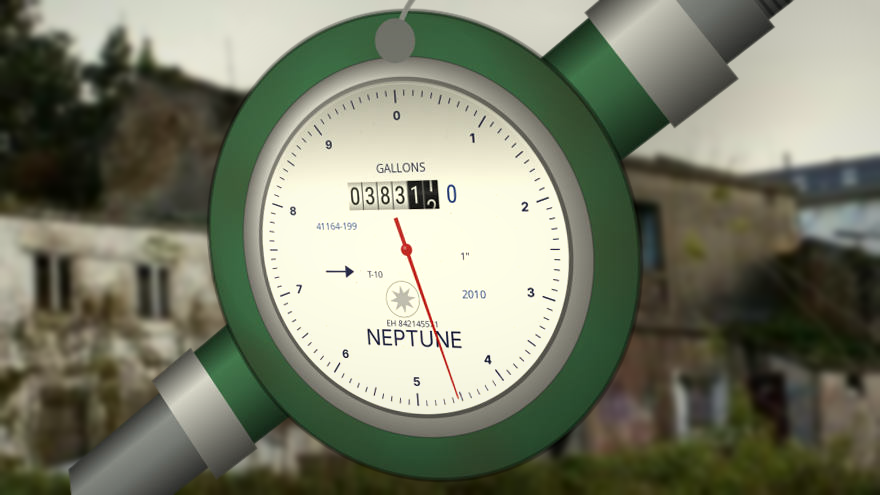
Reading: **383114.5** gal
